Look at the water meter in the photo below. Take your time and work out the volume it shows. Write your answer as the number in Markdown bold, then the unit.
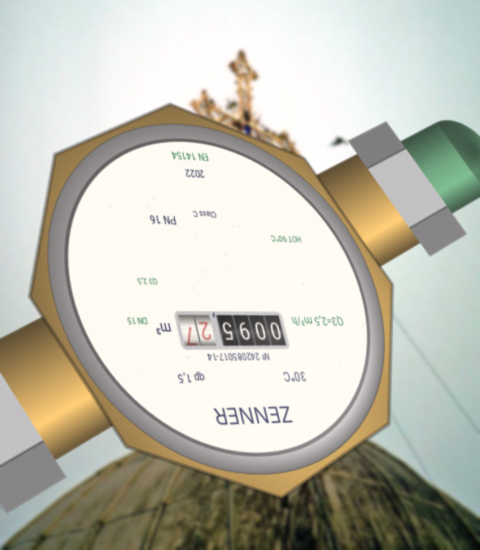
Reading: **95.27** m³
